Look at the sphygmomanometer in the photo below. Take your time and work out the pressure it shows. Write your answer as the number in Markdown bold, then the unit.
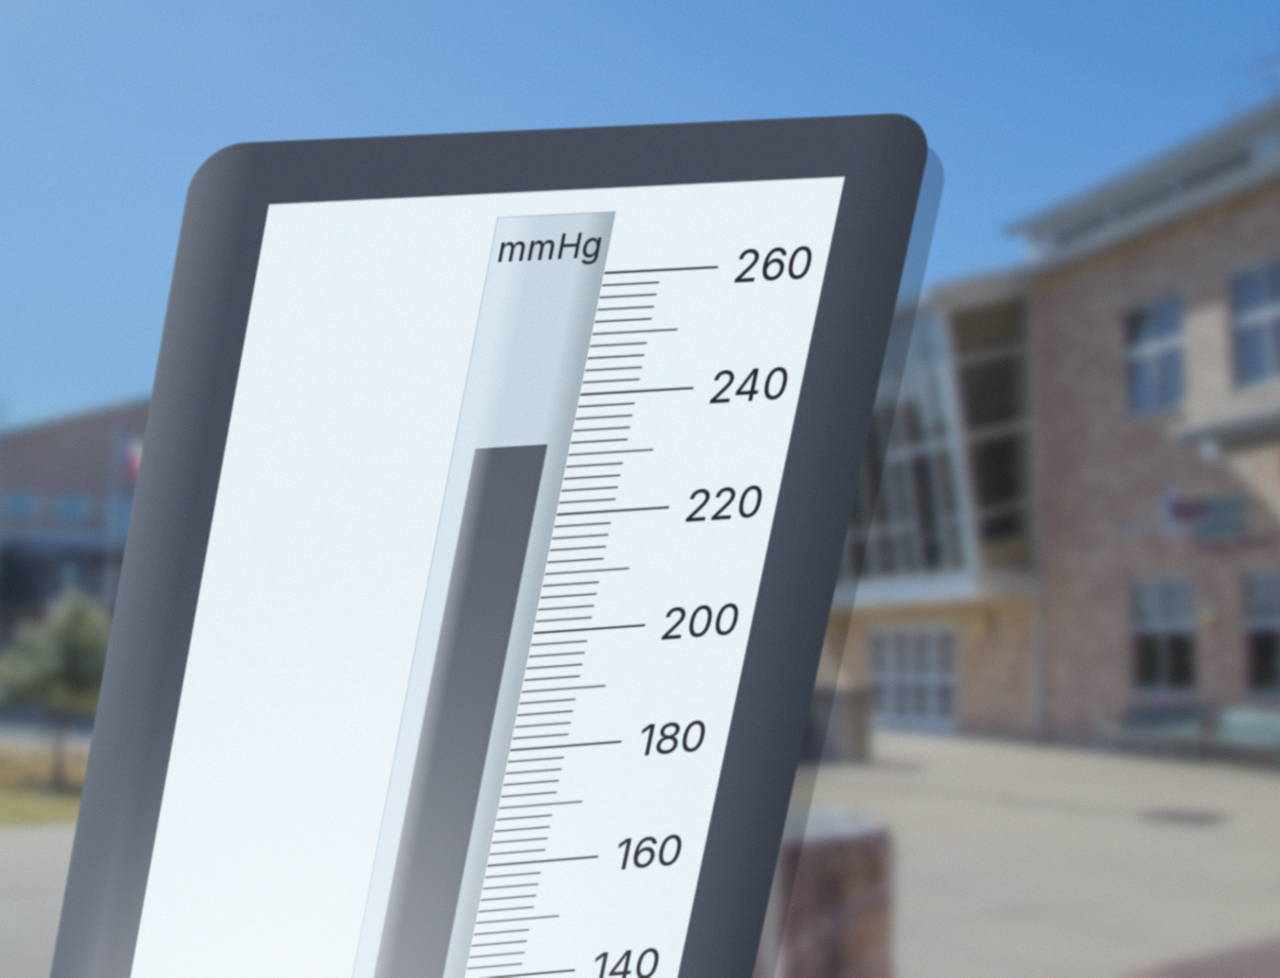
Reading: **232** mmHg
